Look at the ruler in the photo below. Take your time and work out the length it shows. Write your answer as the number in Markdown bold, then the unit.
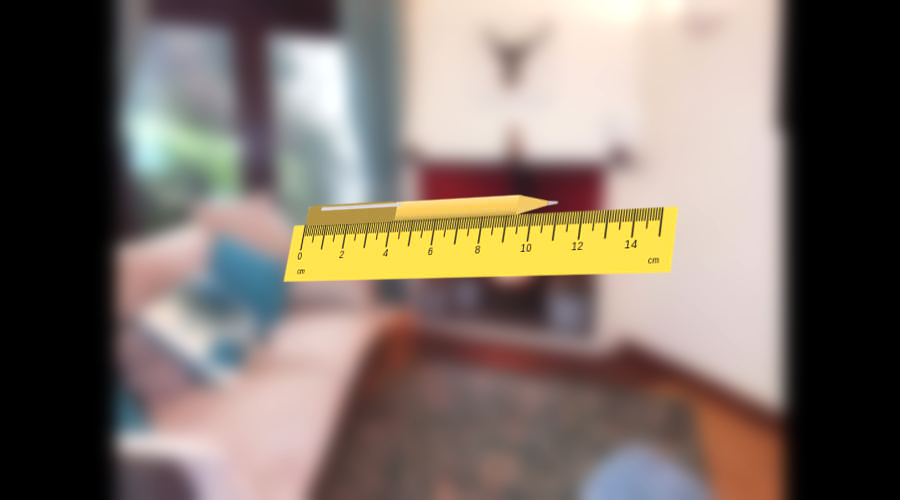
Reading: **11** cm
